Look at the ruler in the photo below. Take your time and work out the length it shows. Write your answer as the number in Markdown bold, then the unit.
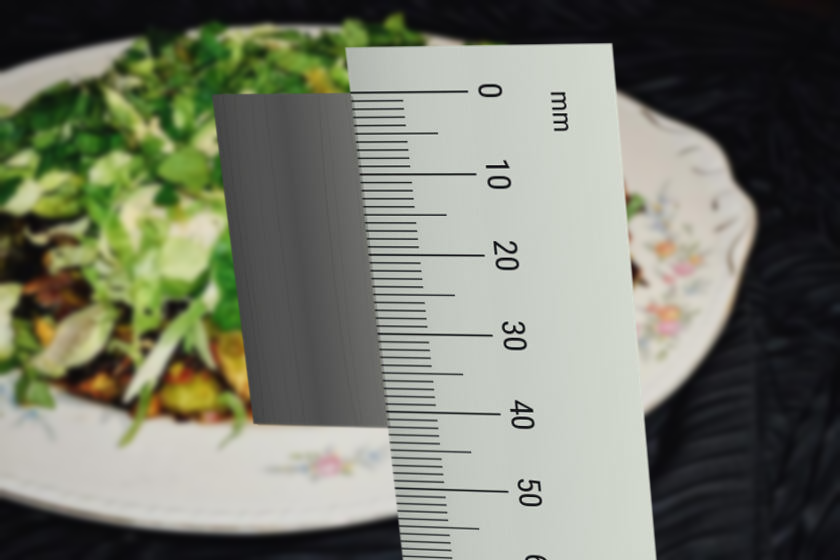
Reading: **42** mm
